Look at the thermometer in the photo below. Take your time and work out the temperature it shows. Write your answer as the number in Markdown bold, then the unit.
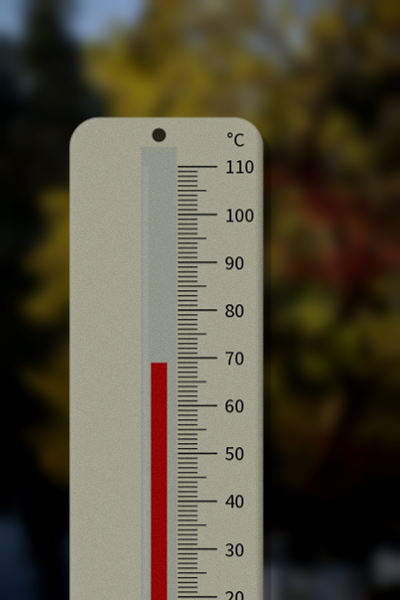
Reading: **69** °C
